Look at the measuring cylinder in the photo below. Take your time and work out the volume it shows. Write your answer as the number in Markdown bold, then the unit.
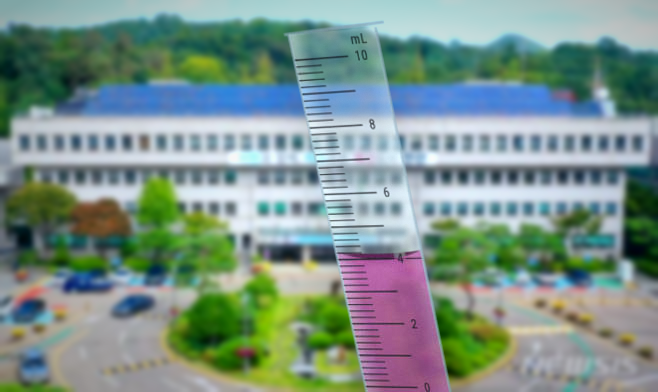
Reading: **4** mL
